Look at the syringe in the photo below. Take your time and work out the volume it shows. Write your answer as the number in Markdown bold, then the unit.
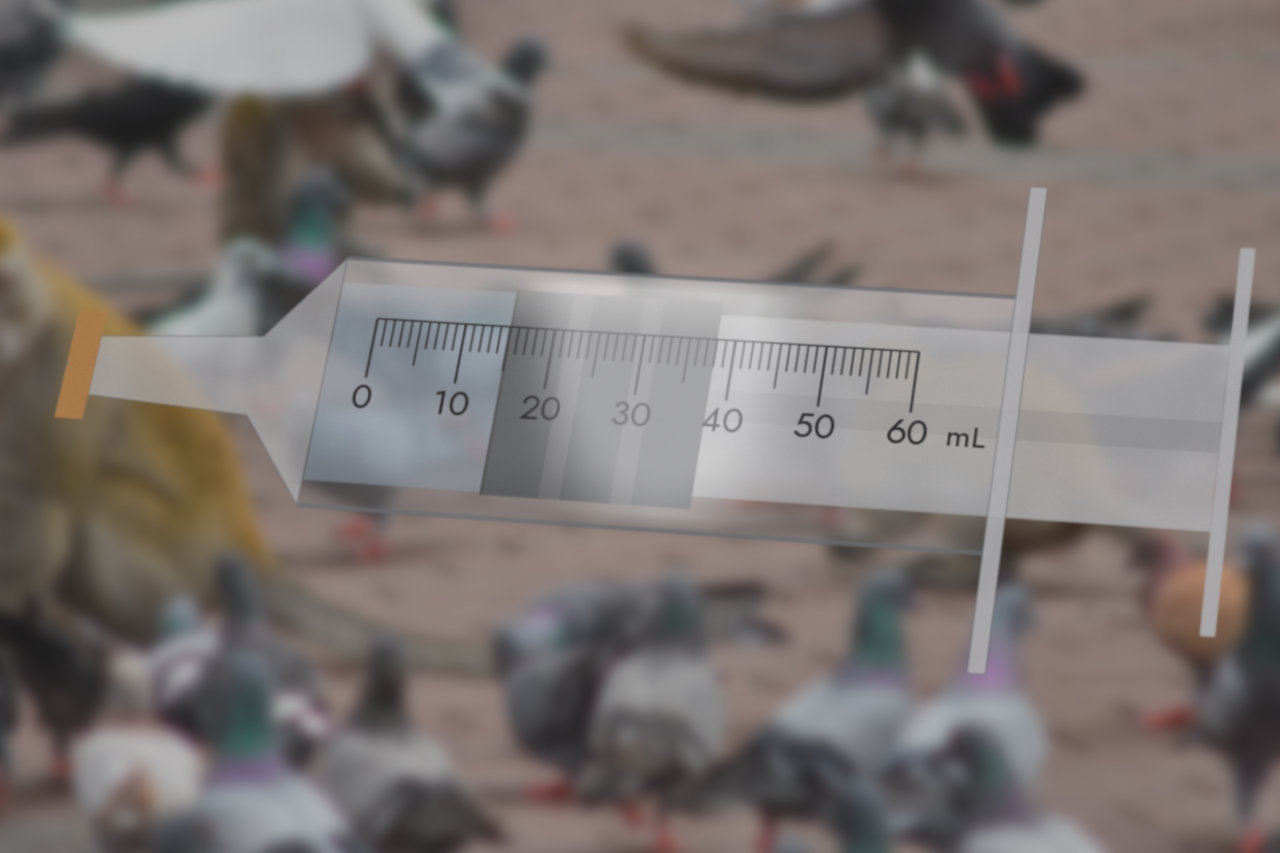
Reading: **15** mL
